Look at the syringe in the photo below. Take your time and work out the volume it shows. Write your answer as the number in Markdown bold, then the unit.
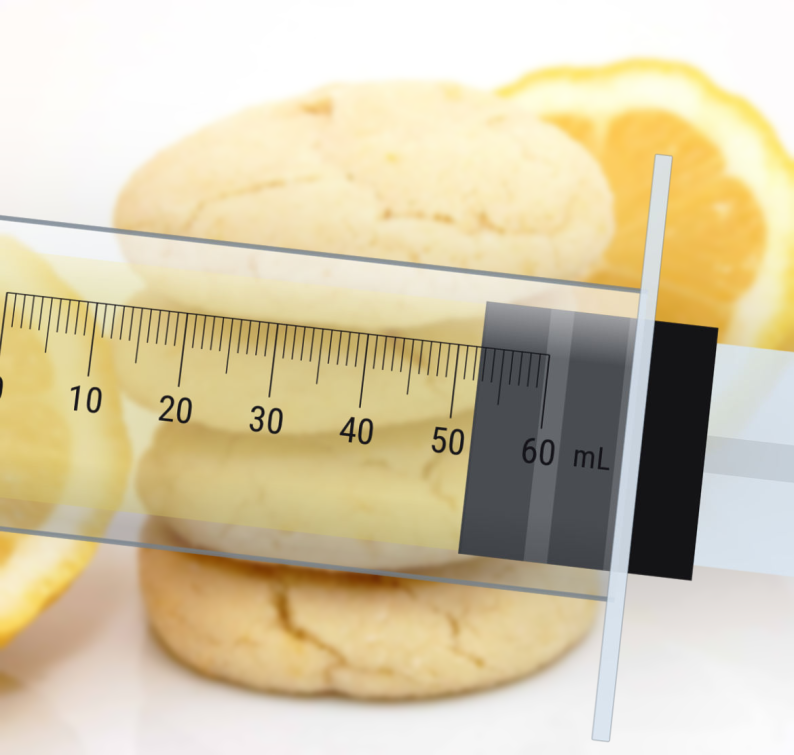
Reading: **52.5** mL
